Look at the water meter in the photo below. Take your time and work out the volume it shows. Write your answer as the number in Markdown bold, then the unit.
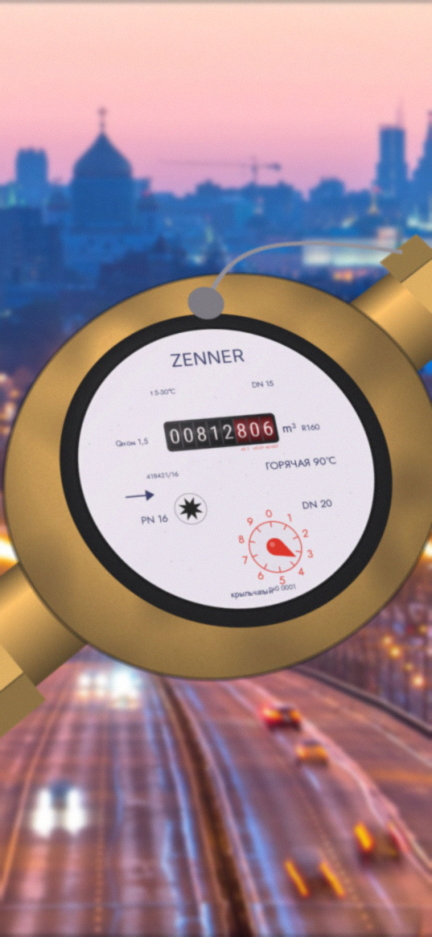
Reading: **812.8063** m³
